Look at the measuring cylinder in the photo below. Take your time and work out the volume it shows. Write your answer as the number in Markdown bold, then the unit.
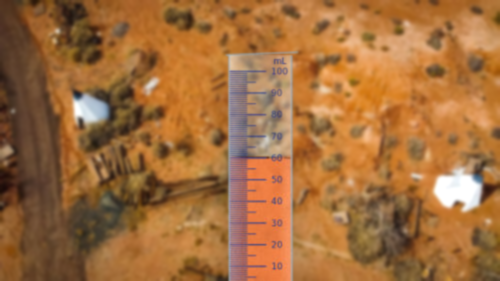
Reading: **60** mL
